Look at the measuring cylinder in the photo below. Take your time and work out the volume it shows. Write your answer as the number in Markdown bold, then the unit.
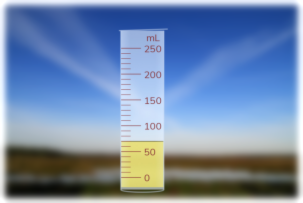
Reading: **70** mL
